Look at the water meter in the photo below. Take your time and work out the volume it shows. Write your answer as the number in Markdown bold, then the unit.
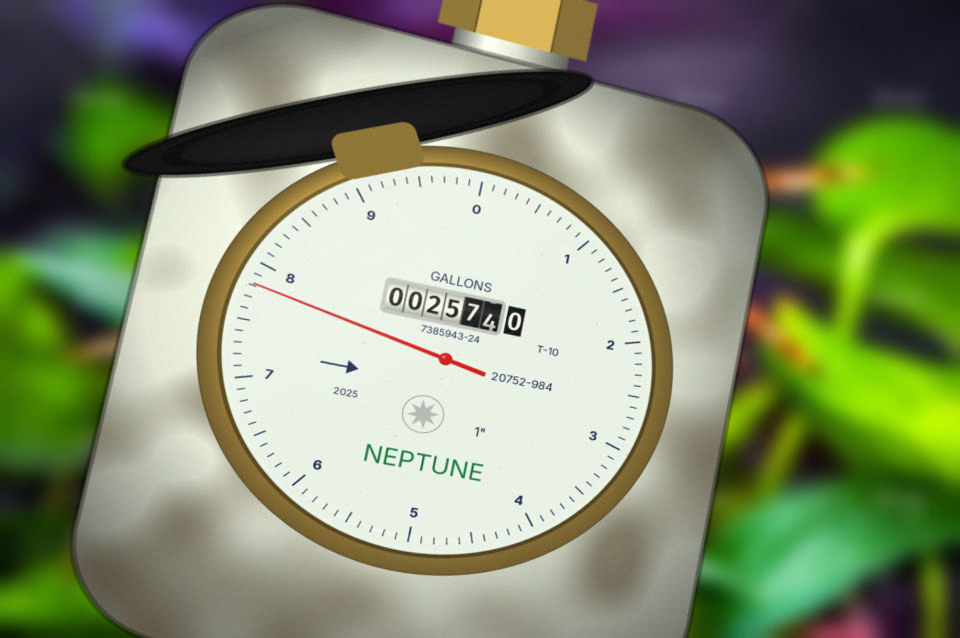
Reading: **25737.8** gal
